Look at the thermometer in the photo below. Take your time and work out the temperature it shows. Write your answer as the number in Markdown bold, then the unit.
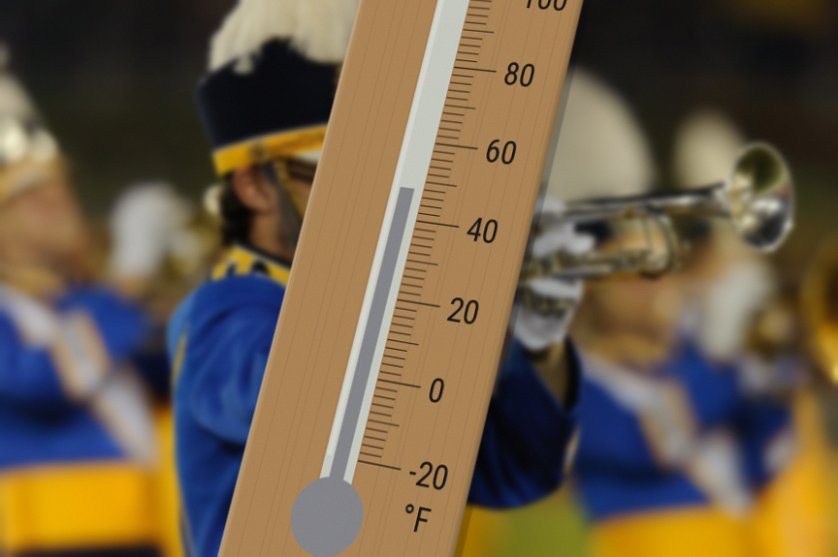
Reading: **48** °F
